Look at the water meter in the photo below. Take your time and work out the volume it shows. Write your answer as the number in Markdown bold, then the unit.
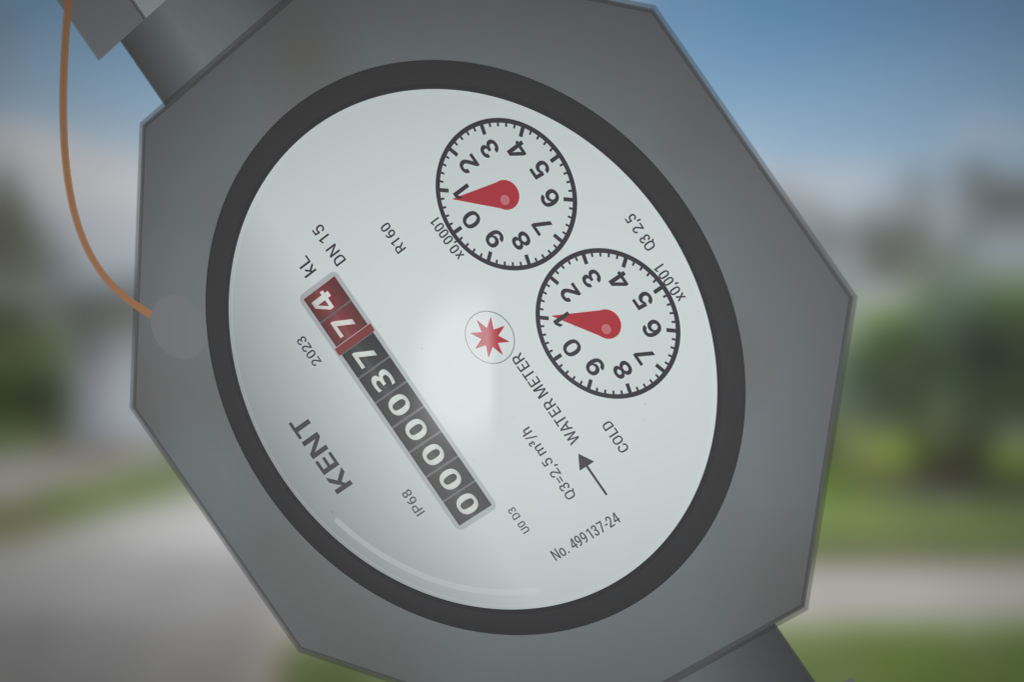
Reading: **37.7410** kL
